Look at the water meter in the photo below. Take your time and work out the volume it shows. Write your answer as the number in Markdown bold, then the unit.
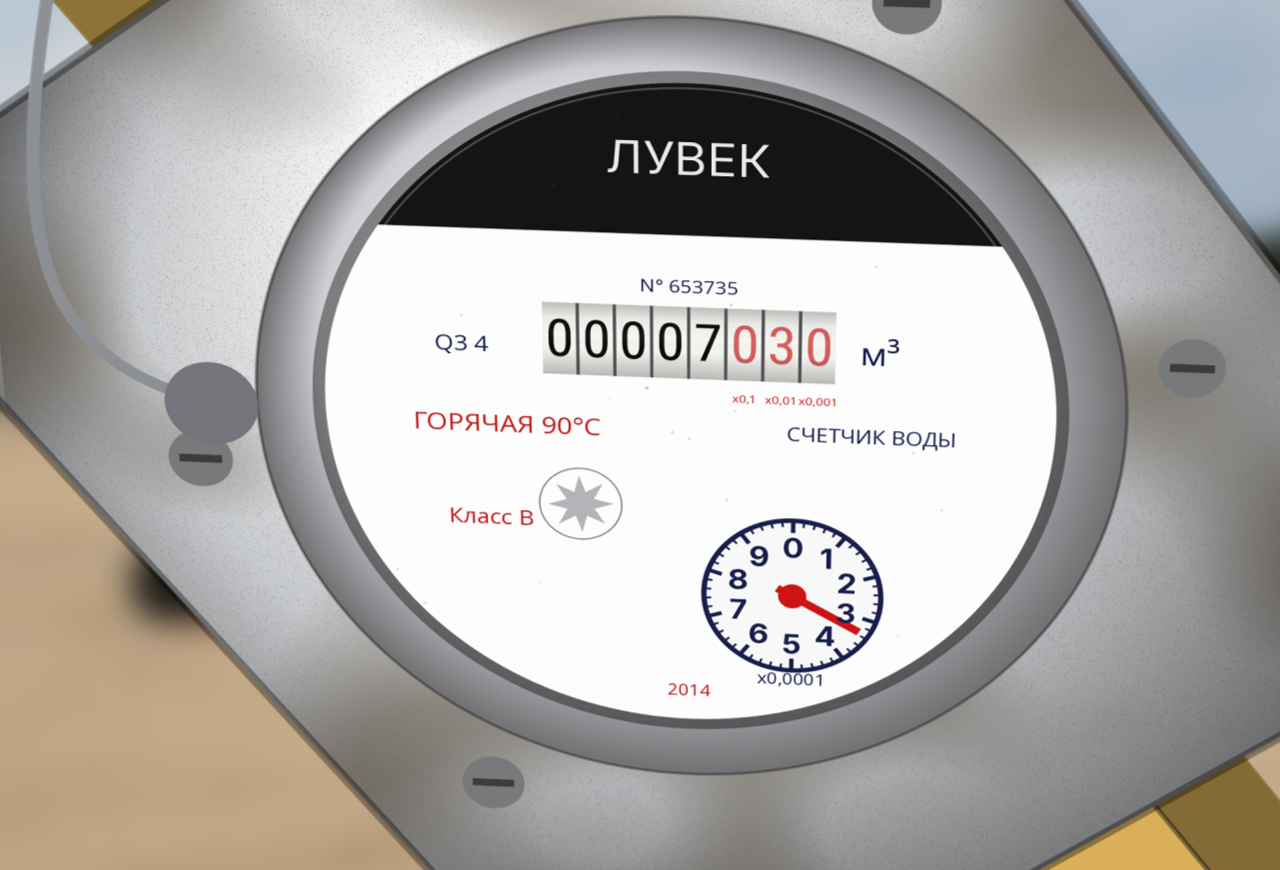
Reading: **7.0303** m³
